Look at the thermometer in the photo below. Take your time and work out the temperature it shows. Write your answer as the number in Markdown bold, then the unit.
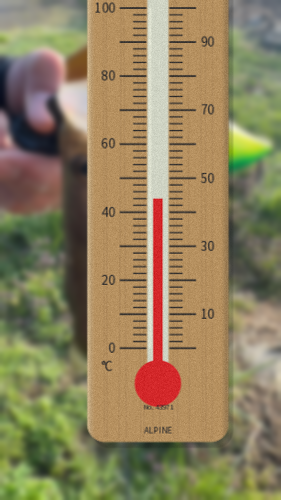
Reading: **44** °C
